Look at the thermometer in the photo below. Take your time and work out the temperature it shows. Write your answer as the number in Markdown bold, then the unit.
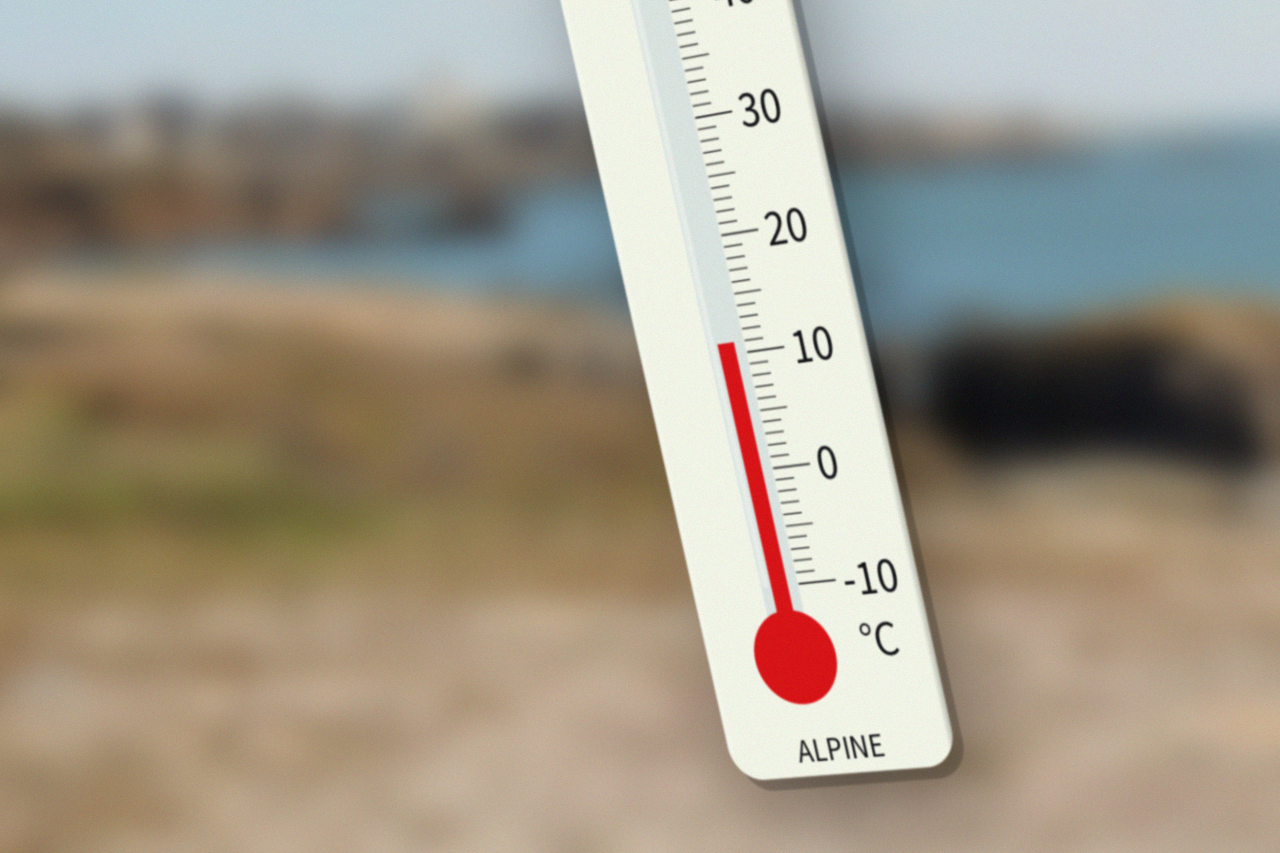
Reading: **11** °C
